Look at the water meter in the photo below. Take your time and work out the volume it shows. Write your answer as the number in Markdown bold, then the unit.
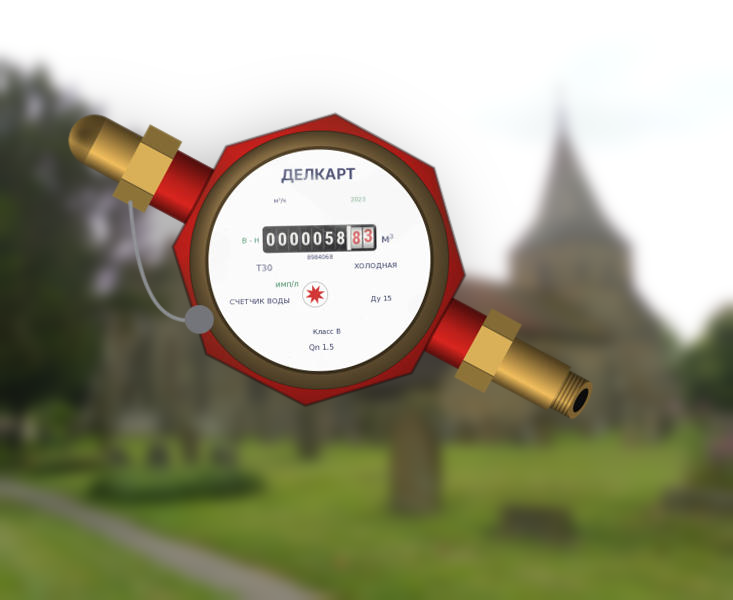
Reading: **58.83** m³
